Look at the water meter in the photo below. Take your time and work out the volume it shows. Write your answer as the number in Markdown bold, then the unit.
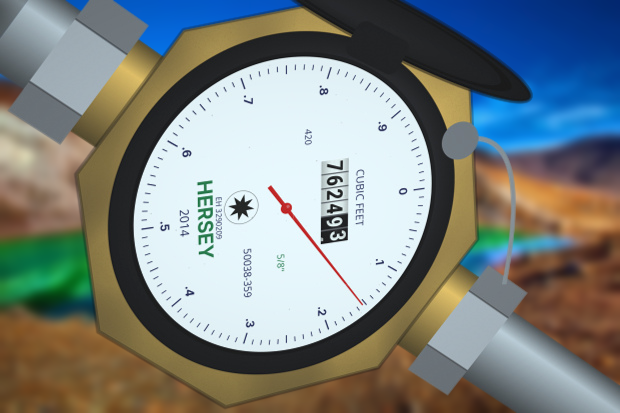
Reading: **762493.15** ft³
